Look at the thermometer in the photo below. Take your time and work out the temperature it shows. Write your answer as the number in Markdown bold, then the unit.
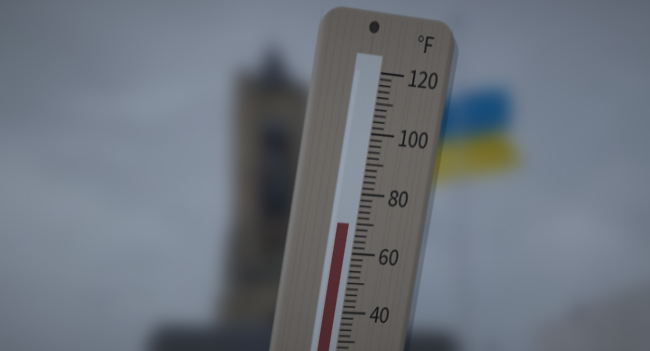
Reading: **70** °F
